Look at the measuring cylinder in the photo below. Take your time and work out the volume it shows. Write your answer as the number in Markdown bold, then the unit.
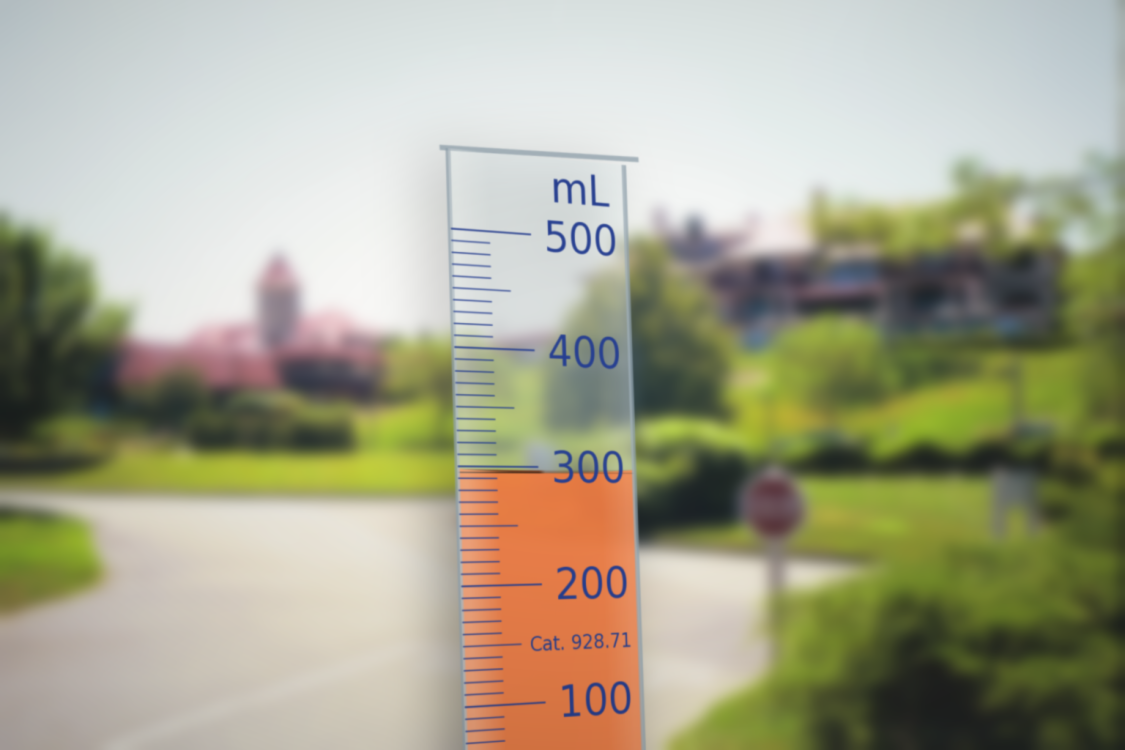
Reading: **295** mL
